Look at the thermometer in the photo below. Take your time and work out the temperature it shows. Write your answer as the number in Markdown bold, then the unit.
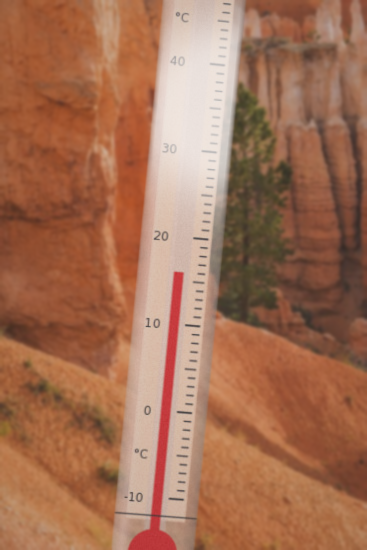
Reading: **16** °C
